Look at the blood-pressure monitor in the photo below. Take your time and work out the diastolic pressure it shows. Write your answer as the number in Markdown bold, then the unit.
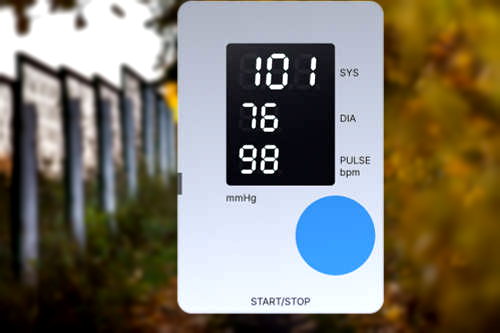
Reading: **76** mmHg
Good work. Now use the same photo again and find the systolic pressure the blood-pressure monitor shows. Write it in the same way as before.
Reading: **101** mmHg
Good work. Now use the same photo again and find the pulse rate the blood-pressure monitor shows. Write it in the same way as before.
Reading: **98** bpm
